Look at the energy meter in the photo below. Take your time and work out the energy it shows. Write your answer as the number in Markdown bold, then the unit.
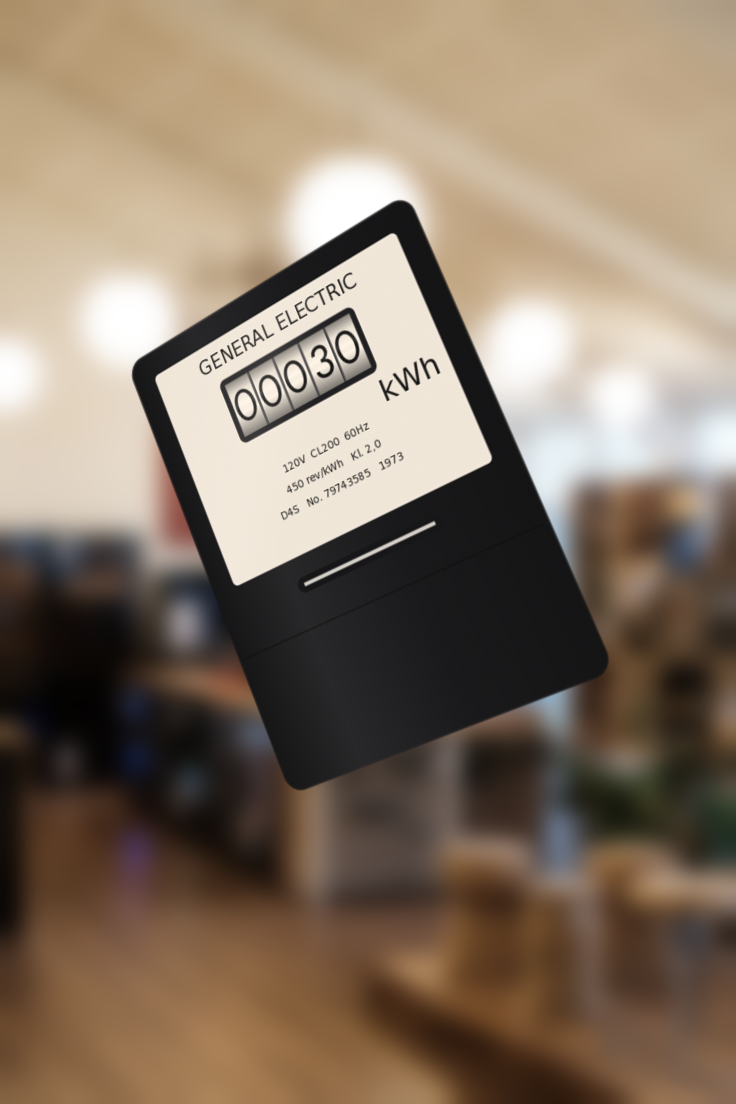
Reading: **30** kWh
